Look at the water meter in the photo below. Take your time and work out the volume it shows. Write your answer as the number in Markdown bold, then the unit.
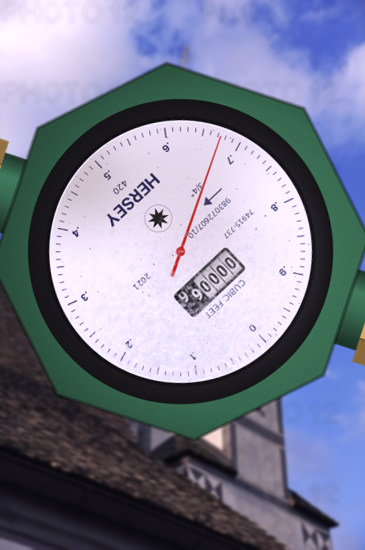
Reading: **65.67** ft³
